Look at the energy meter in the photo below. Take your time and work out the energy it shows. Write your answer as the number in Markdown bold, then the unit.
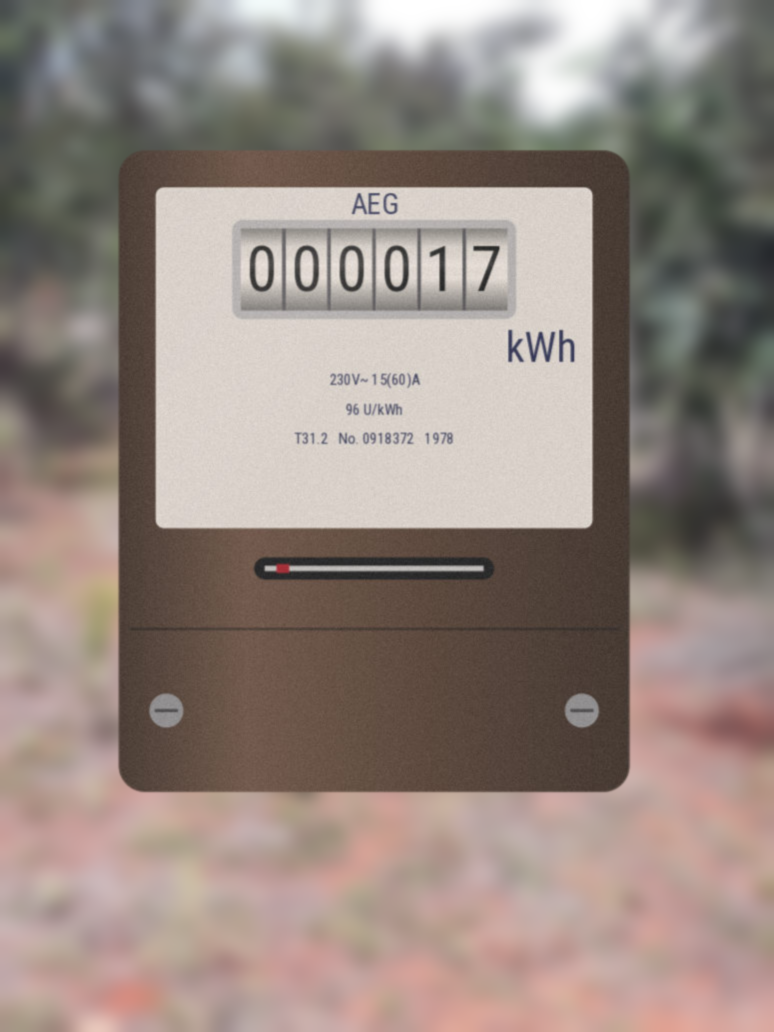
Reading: **17** kWh
